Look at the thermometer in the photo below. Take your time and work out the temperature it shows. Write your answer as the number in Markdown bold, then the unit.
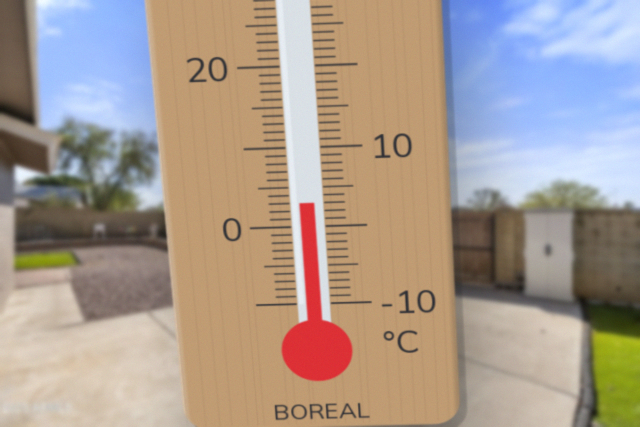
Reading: **3** °C
